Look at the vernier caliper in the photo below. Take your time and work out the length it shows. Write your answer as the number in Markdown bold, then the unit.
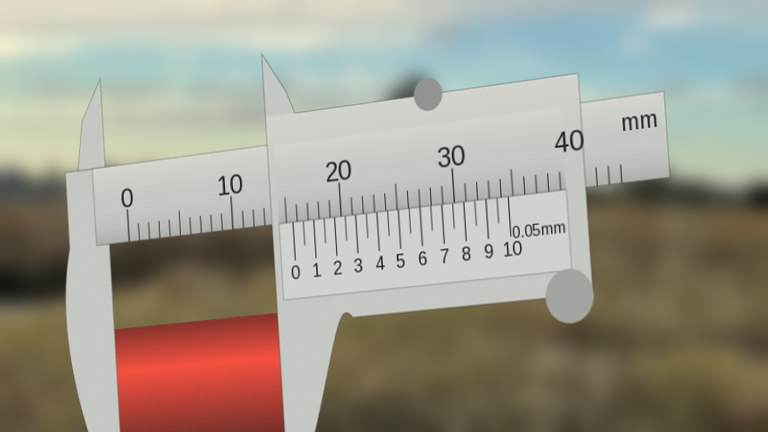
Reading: **15.6** mm
